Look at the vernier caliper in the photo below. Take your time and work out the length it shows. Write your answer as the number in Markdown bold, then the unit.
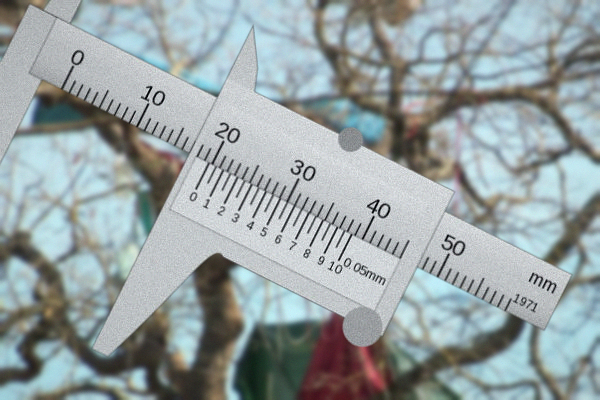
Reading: **19.6** mm
